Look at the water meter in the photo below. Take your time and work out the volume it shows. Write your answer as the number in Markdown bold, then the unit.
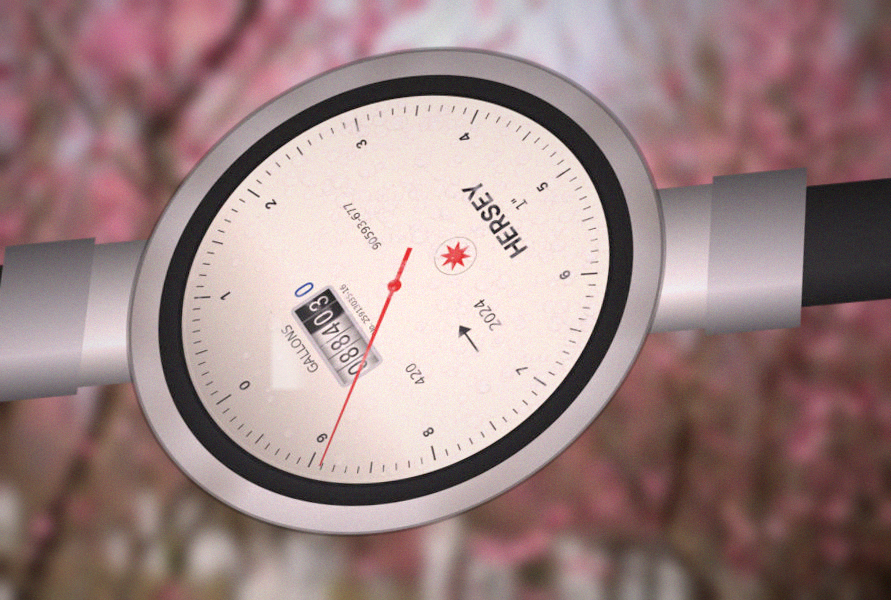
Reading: **884028.9** gal
